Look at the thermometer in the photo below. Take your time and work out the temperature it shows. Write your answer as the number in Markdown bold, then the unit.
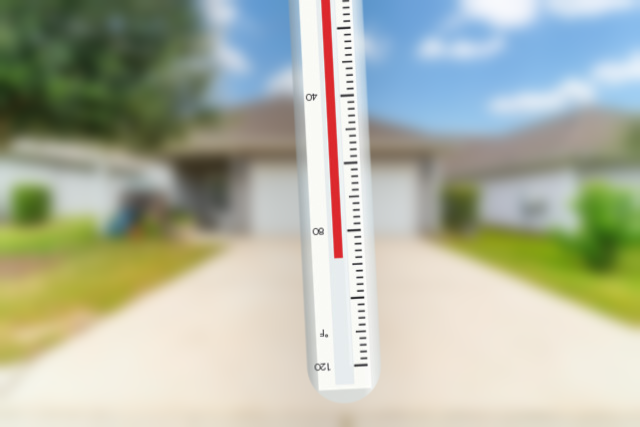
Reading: **88** °F
